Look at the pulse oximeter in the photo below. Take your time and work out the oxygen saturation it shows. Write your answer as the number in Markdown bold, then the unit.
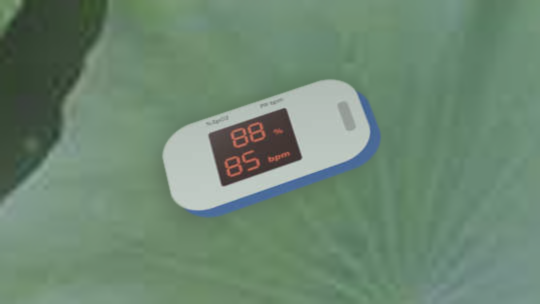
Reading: **88** %
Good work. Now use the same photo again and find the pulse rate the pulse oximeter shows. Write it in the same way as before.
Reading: **85** bpm
